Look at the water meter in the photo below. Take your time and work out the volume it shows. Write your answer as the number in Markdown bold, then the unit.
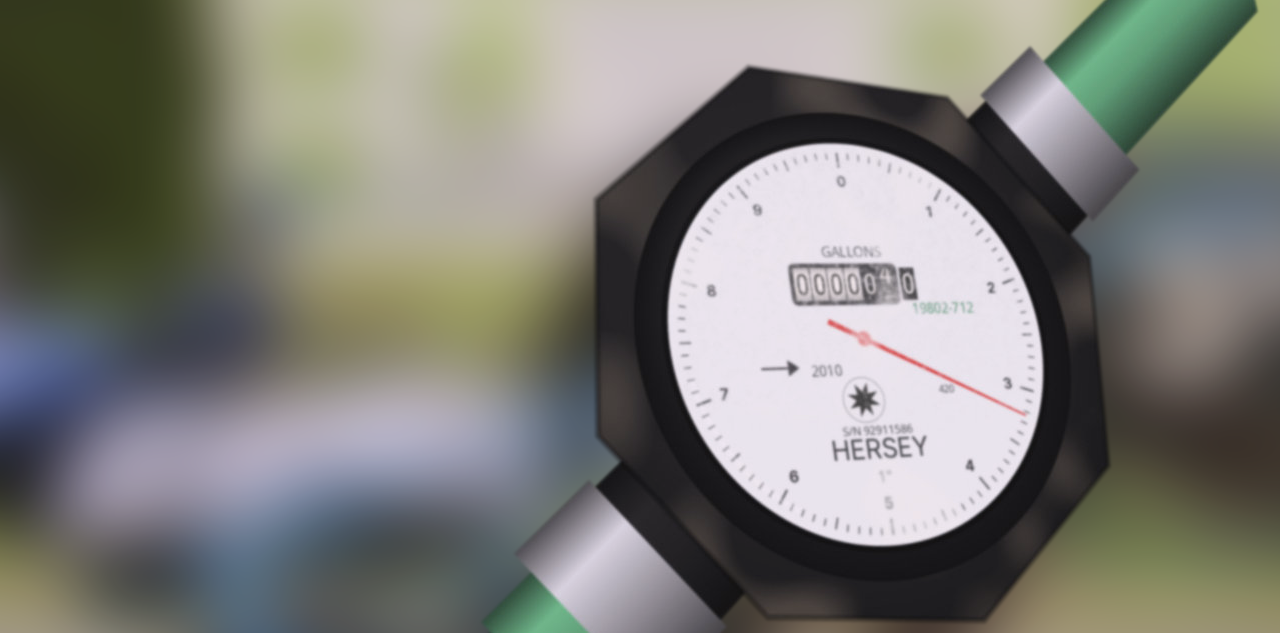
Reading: **43.2** gal
